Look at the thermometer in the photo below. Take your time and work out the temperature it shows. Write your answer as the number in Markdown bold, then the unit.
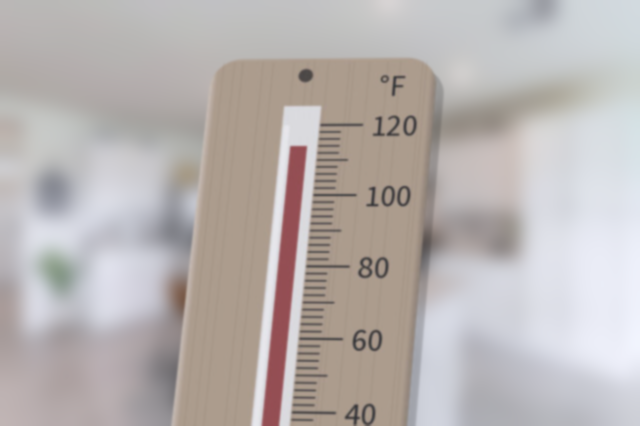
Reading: **114** °F
